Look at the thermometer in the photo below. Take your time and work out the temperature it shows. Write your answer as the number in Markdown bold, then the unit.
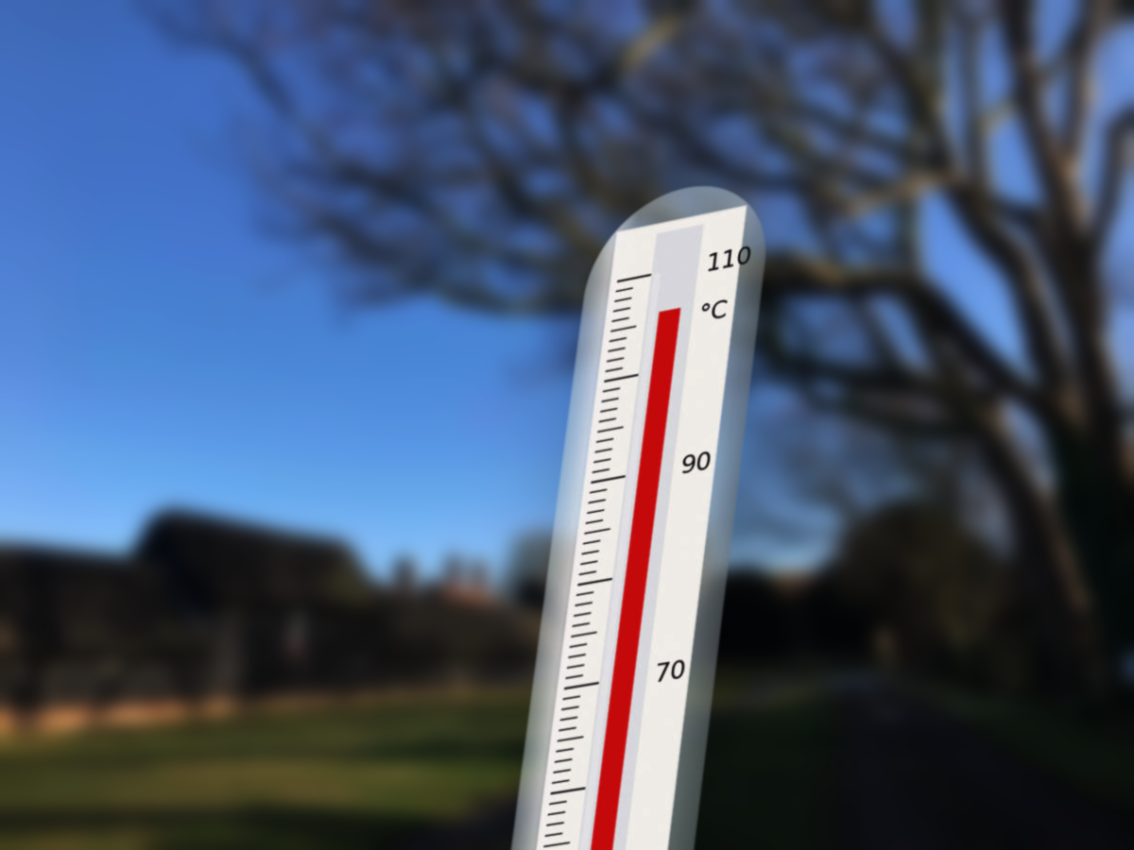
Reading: **106** °C
